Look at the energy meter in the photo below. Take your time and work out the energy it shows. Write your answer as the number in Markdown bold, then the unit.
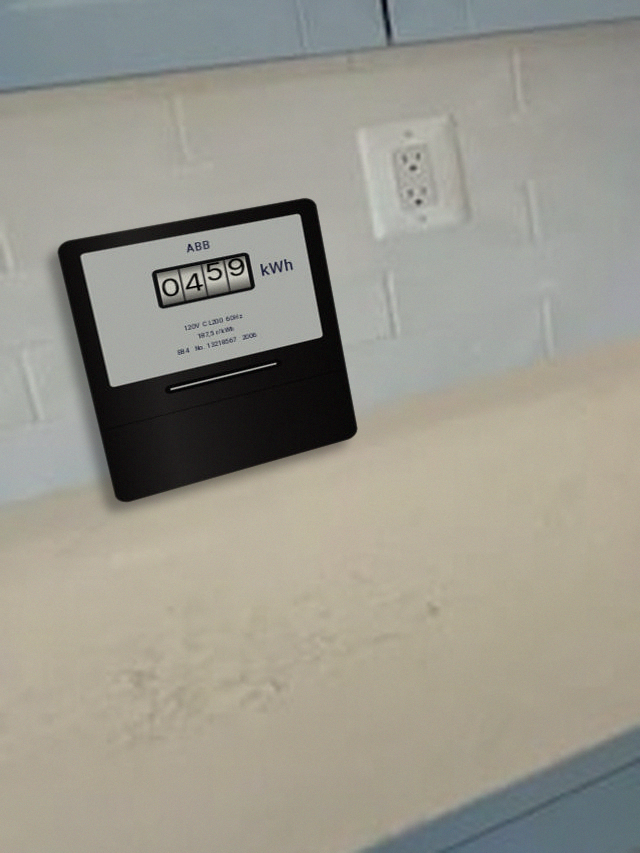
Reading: **459** kWh
